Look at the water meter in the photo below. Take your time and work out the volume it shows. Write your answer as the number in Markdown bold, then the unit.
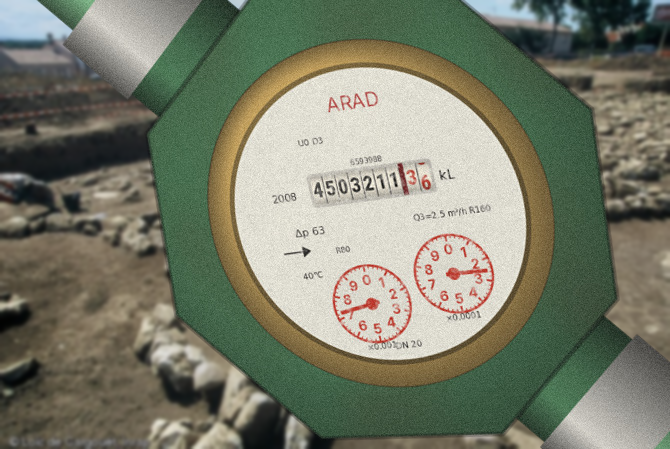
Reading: **4503211.3572** kL
